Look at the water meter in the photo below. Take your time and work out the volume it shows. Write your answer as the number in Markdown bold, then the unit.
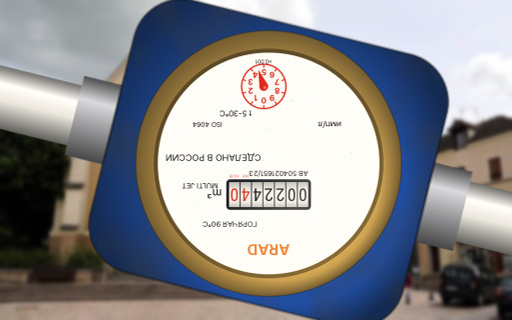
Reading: **224.404** m³
